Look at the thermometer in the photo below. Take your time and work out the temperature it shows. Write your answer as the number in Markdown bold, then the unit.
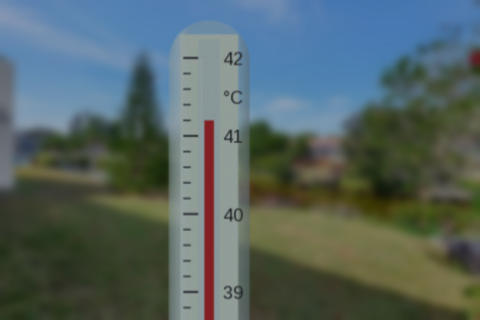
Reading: **41.2** °C
